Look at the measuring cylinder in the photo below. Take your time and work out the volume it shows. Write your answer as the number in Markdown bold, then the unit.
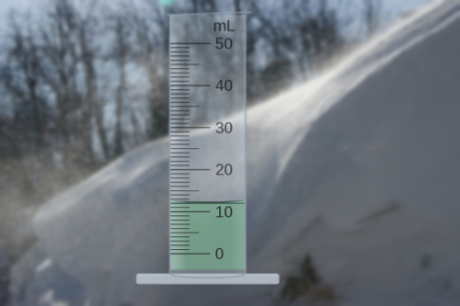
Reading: **12** mL
